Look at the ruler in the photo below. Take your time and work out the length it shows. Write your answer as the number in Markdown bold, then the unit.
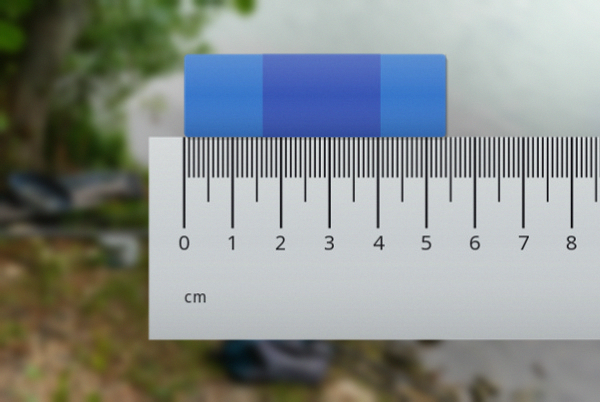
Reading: **5.4** cm
